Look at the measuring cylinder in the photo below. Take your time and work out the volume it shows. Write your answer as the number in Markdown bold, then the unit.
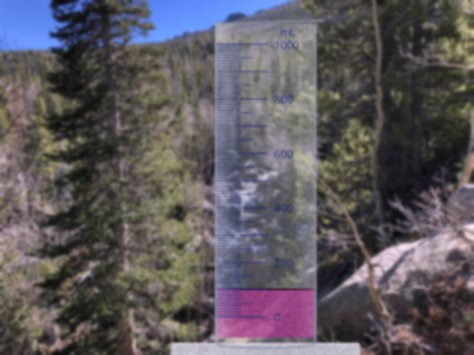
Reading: **100** mL
